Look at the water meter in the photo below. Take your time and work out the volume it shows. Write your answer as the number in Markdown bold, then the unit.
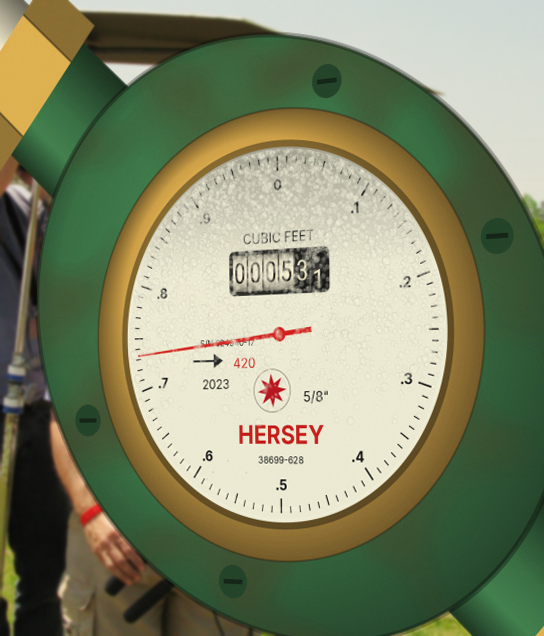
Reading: **530.73** ft³
